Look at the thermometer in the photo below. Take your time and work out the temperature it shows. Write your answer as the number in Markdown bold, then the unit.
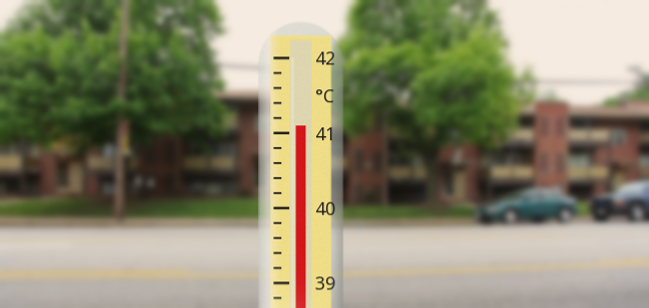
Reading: **41.1** °C
